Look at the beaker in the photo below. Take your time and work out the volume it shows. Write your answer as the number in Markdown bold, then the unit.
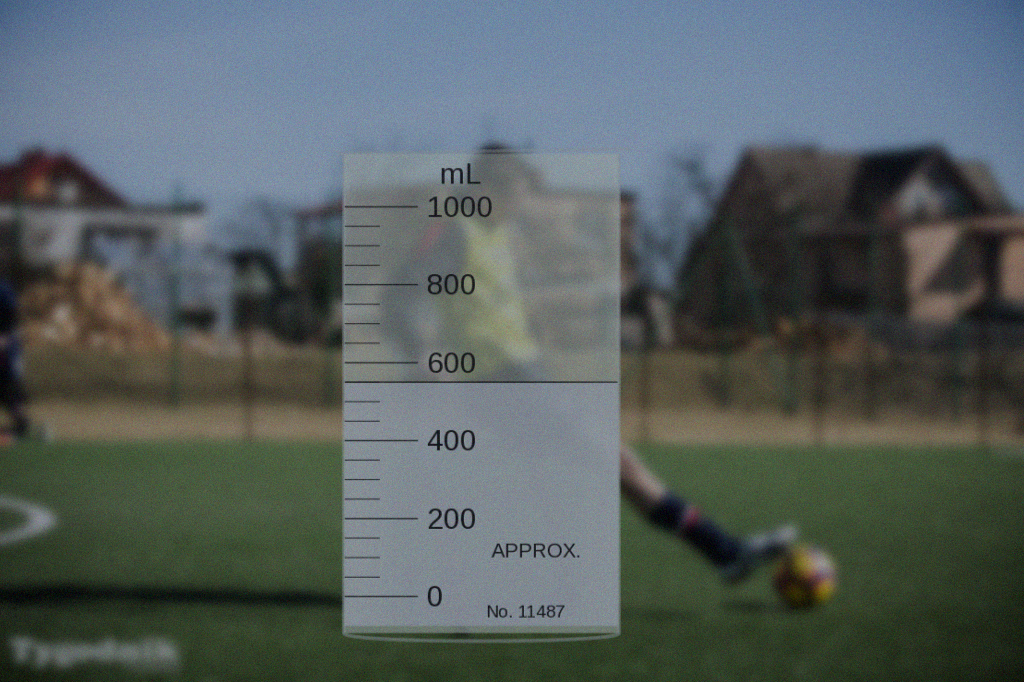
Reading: **550** mL
